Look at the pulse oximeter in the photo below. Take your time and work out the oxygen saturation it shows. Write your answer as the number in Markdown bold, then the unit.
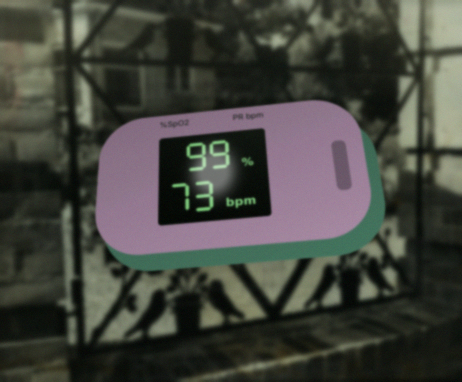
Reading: **99** %
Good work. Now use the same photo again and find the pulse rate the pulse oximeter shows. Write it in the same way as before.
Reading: **73** bpm
